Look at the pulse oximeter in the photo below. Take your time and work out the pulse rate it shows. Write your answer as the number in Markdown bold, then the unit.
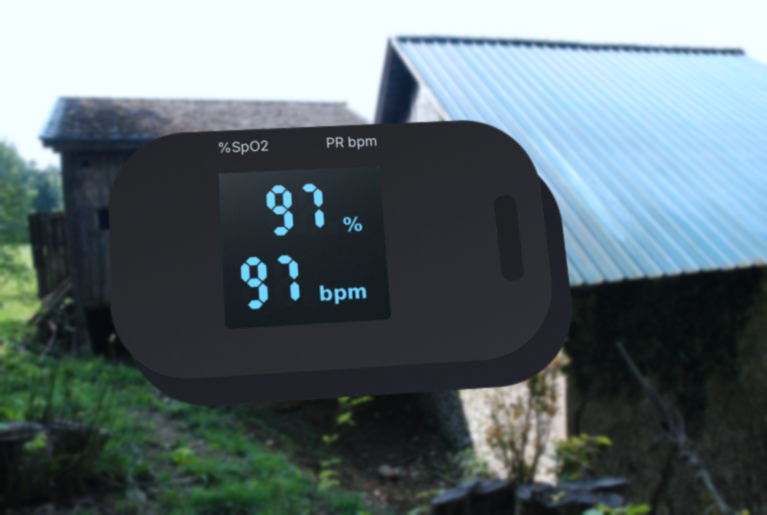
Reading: **97** bpm
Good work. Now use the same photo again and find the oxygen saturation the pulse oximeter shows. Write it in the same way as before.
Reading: **97** %
